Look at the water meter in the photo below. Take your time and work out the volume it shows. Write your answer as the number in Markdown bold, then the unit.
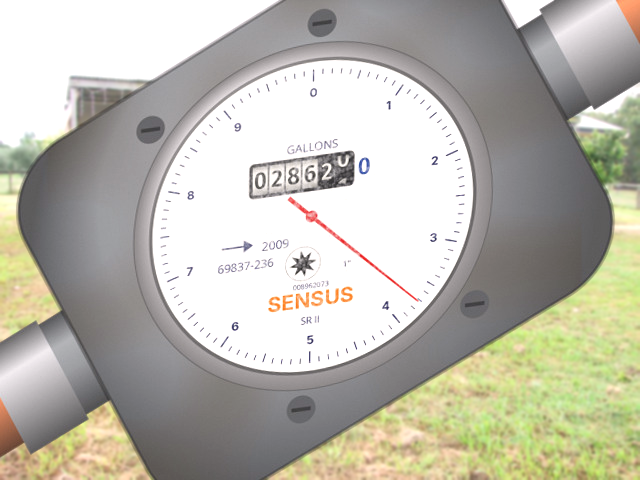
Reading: **286203.7** gal
